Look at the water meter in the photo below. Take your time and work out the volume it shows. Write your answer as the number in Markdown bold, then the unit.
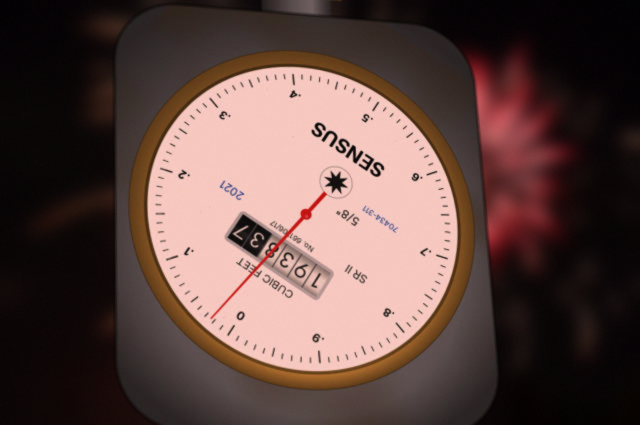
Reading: **193837.02** ft³
